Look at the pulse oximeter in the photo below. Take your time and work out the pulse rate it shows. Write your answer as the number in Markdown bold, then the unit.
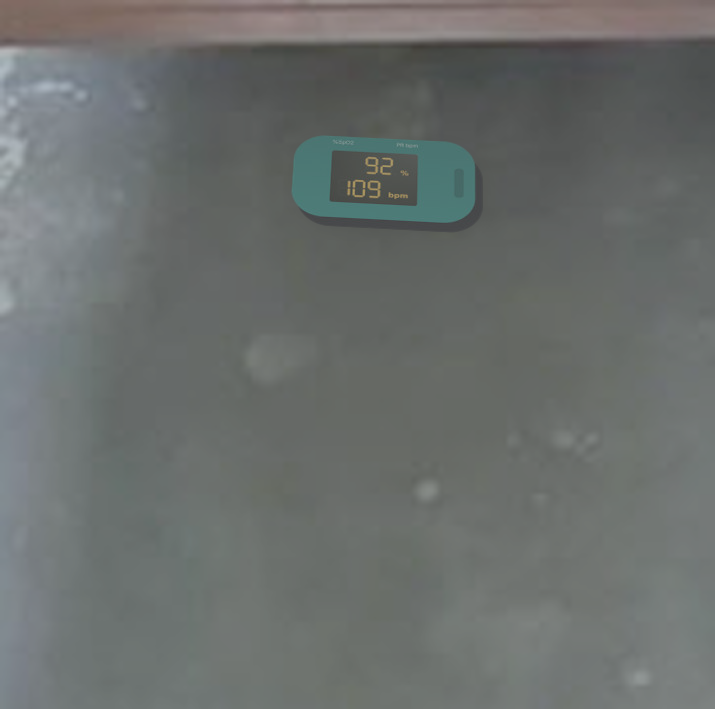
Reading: **109** bpm
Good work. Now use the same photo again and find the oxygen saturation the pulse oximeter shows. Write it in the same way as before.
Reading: **92** %
